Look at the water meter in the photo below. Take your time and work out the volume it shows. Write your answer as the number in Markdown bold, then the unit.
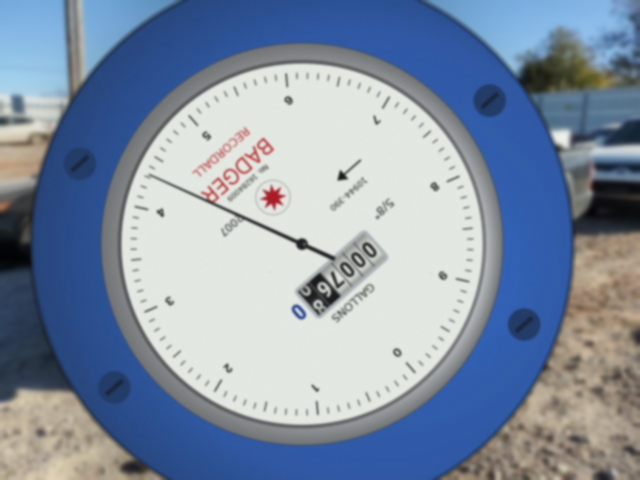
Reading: **7684.3** gal
